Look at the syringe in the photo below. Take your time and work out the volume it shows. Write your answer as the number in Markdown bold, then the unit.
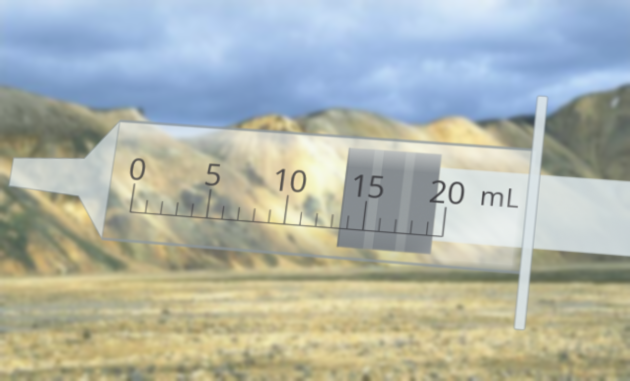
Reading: **13.5** mL
